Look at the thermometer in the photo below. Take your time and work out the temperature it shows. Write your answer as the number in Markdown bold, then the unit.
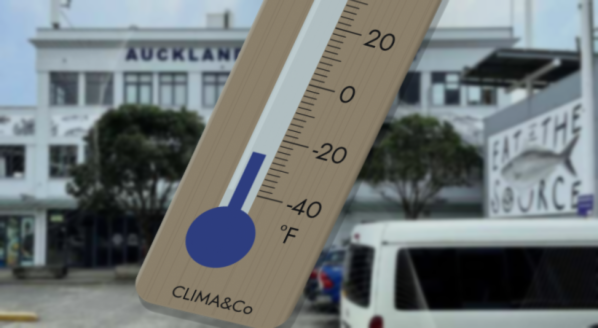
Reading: **-26** °F
